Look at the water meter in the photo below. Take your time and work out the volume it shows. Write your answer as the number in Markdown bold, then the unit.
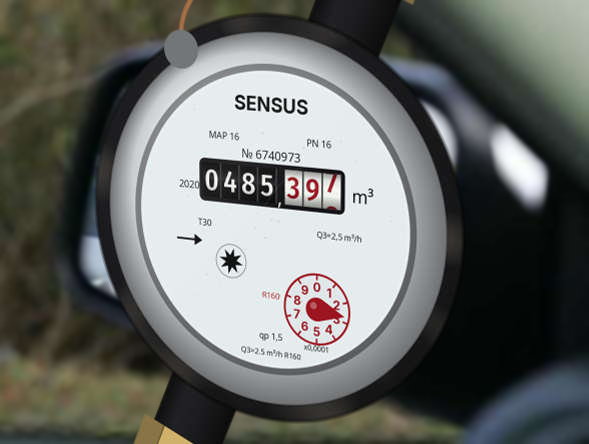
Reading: **485.3972** m³
